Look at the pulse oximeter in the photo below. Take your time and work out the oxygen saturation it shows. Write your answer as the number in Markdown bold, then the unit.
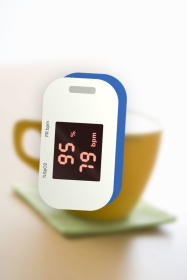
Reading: **95** %
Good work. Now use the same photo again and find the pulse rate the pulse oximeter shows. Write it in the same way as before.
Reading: **79** bpm
